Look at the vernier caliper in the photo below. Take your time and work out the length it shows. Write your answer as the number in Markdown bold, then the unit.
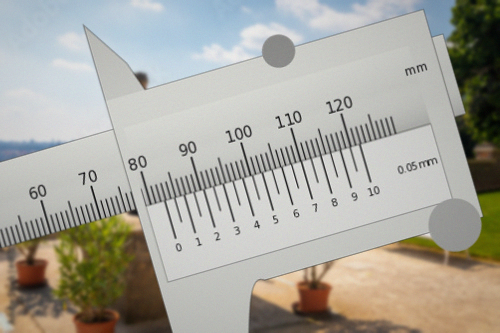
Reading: **82.8** mm
